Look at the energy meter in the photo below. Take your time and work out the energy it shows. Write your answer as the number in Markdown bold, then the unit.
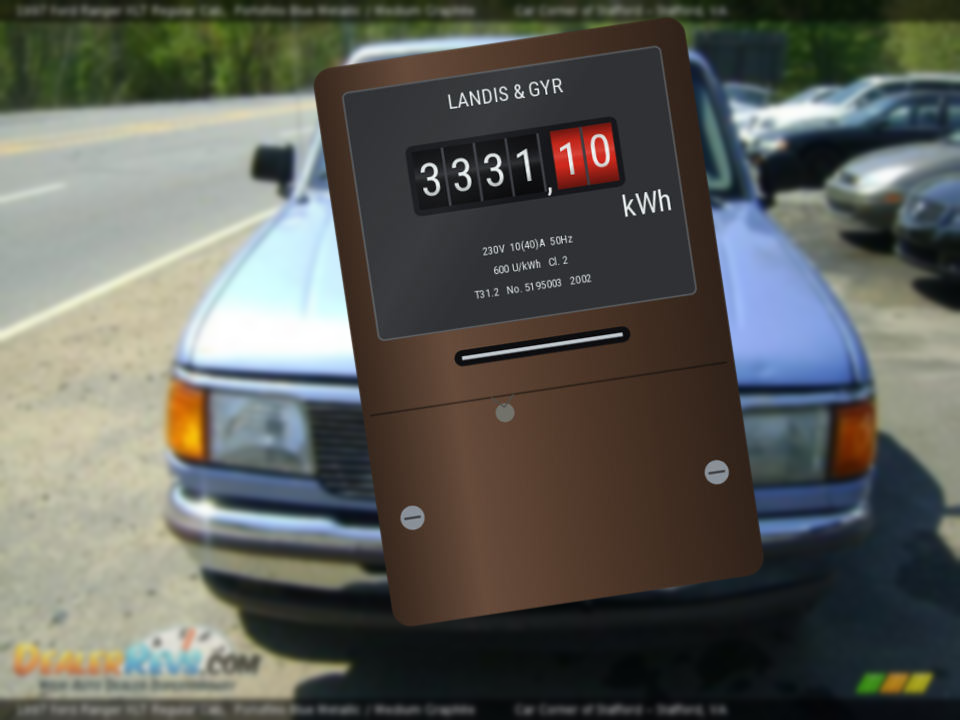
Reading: **3331.10** kWh
